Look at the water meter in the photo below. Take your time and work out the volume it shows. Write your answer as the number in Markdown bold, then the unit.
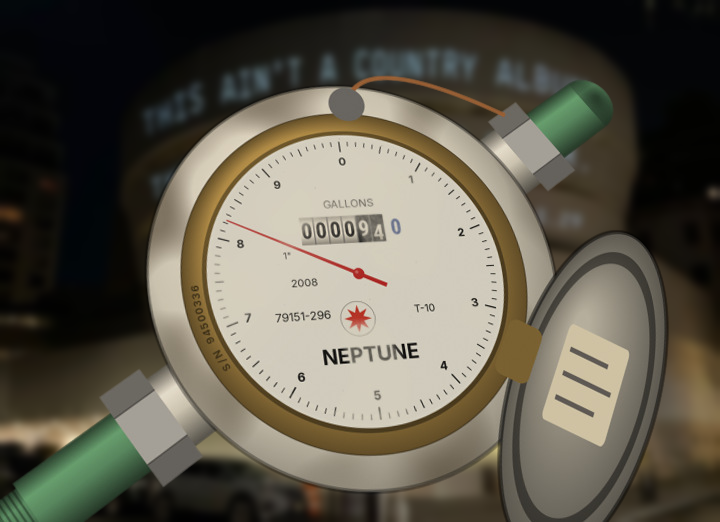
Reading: **938.2** gal
